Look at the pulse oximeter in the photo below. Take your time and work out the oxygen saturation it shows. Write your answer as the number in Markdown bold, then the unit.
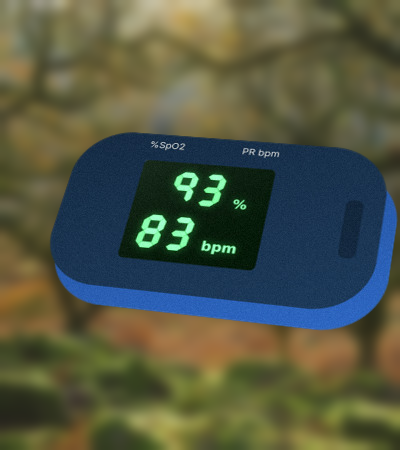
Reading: **93** %
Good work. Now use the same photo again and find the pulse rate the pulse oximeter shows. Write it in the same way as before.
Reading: **83** bpm
